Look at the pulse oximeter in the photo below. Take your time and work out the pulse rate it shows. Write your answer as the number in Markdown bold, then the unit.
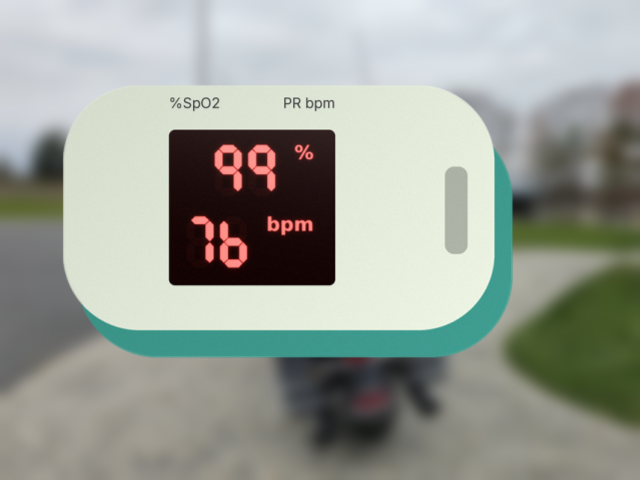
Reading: **76** bpm
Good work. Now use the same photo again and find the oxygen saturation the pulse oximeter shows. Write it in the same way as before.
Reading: **99** %
